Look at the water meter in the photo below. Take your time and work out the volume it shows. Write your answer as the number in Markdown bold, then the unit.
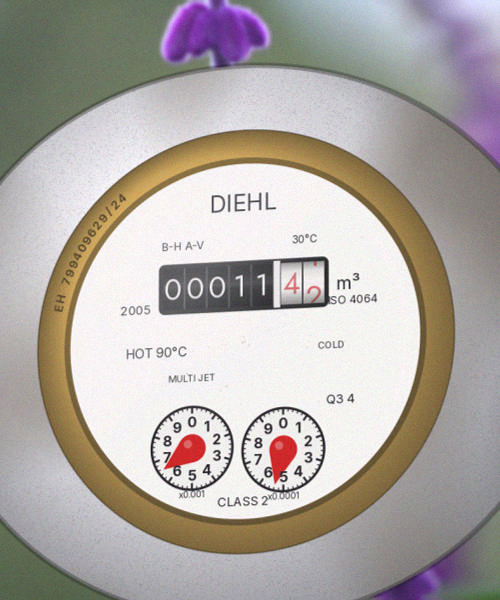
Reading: **11.4165** m³
